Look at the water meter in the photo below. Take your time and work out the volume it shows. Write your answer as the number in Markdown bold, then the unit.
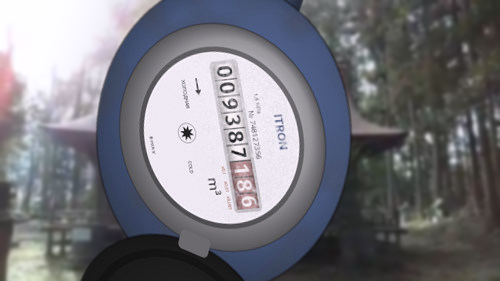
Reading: **9387.186** m³
